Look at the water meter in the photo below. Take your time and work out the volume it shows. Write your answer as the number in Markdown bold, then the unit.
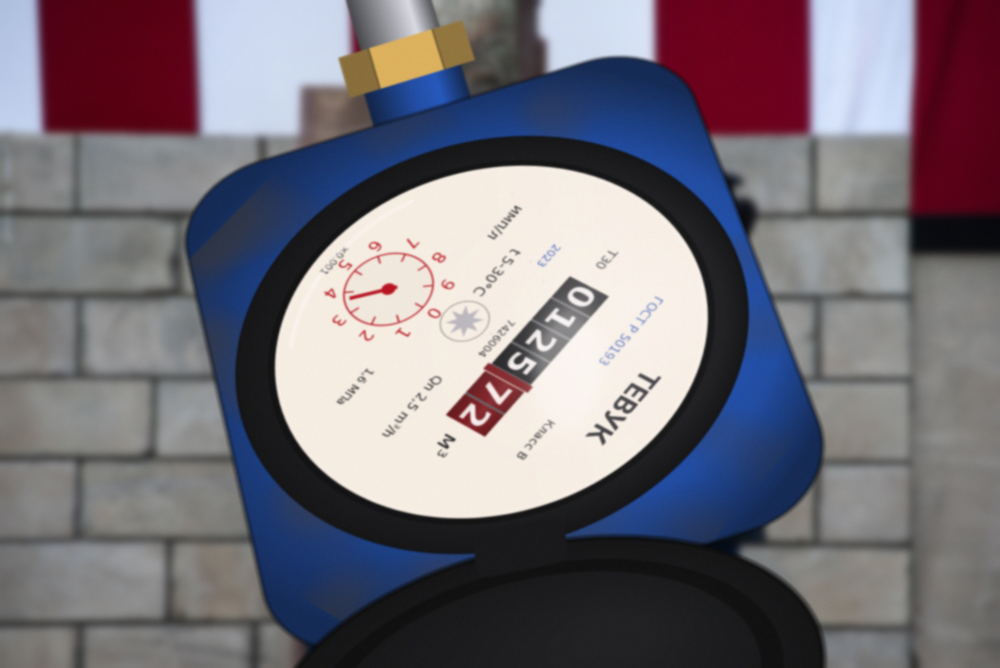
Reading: **125.723** m³
